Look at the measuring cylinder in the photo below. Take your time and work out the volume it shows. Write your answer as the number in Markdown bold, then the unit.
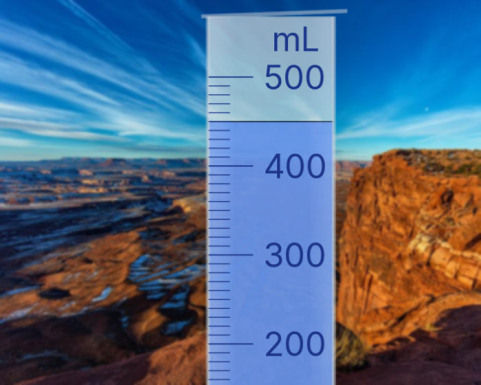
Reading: **450** mL
